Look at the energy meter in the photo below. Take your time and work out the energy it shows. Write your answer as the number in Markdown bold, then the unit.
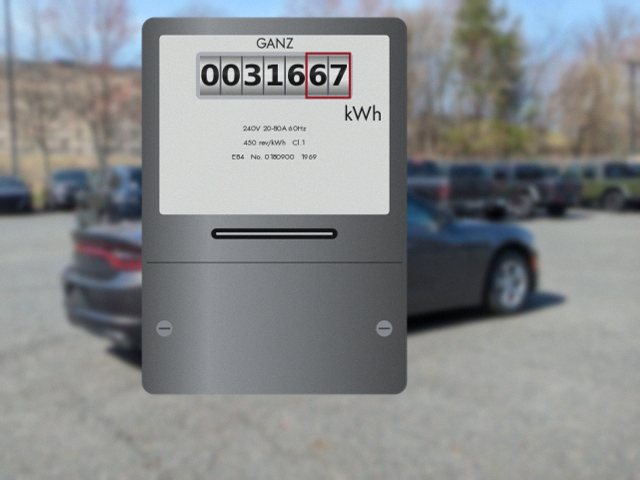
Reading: **316.67** kWh
